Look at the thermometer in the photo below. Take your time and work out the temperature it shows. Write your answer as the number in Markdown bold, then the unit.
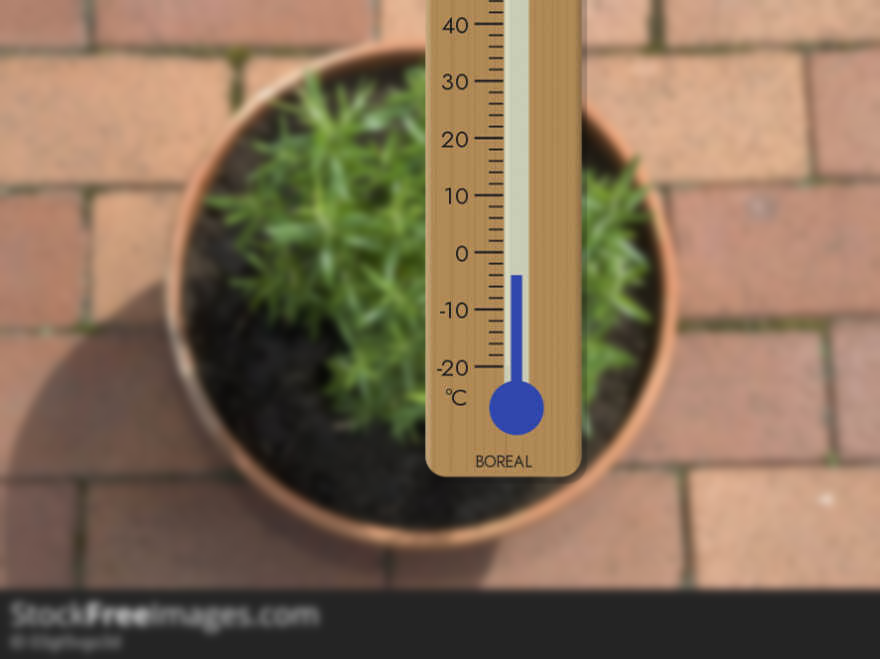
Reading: **-4** °C
